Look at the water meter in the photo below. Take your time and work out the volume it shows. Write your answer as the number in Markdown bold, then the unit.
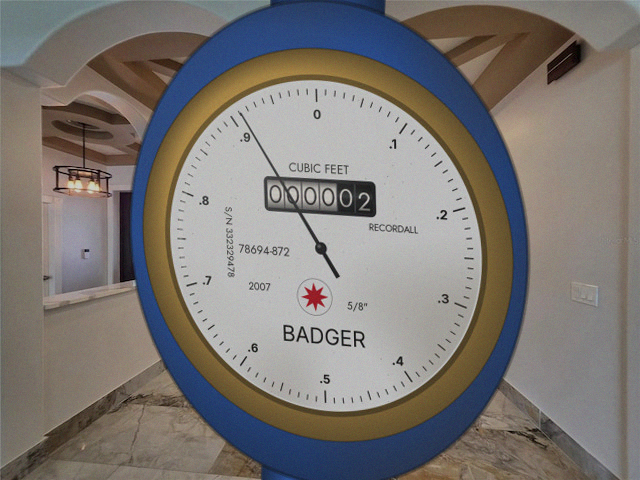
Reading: **1.91** ft³
